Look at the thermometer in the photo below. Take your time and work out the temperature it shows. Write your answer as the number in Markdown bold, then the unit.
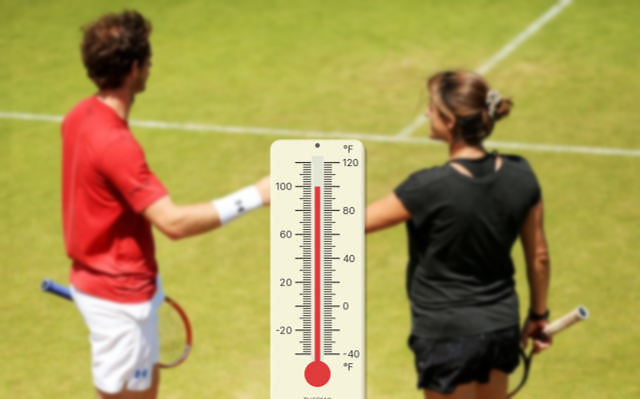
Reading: **100** °F
